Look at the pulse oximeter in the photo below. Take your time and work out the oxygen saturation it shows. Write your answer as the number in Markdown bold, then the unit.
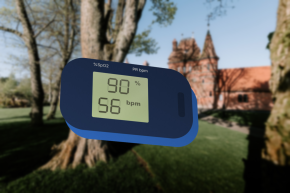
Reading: **90** %
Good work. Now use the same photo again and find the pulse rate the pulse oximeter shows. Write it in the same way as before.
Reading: **56** bpm
